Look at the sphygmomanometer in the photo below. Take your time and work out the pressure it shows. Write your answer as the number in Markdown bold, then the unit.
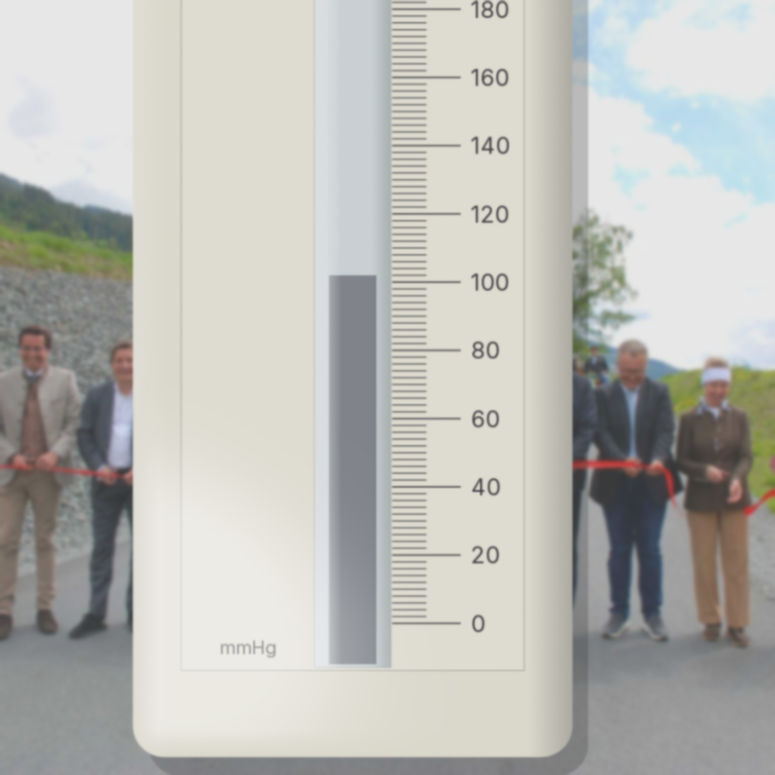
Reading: **102** mmHg
